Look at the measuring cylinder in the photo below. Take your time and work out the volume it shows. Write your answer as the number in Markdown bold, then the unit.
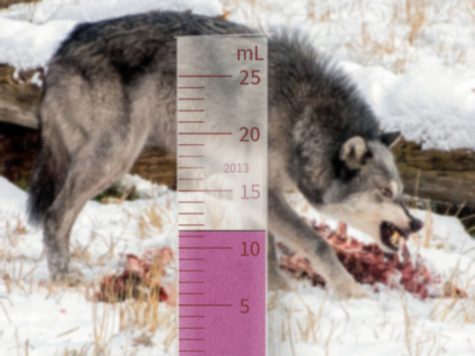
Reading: **11.5** mL
